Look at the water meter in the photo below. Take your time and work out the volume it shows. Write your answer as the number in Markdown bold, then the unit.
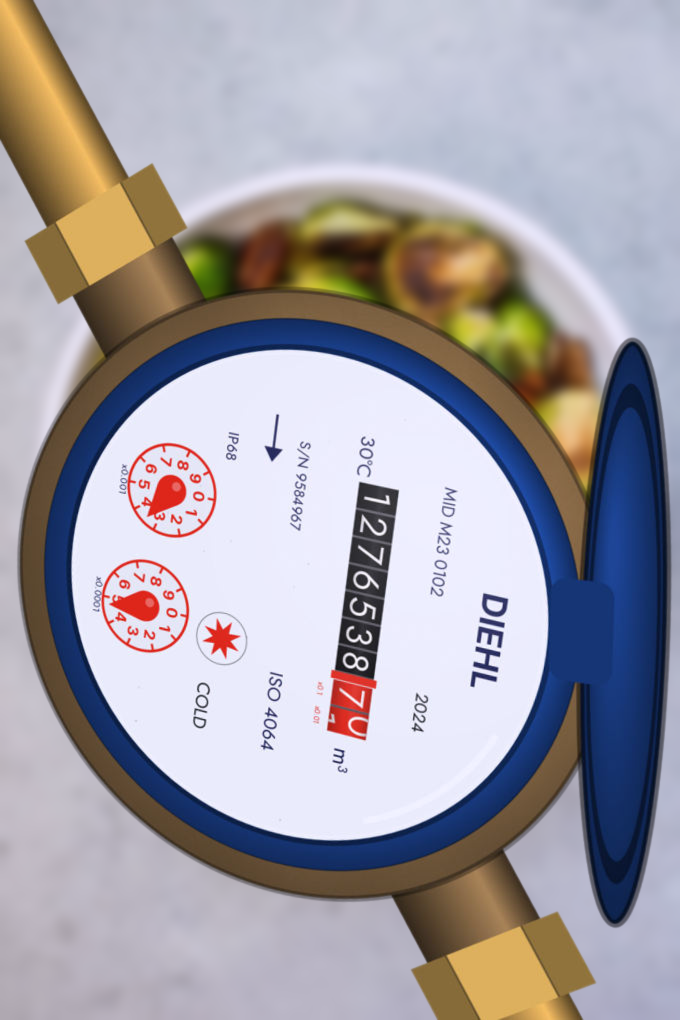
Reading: **1276538.7034** m³
